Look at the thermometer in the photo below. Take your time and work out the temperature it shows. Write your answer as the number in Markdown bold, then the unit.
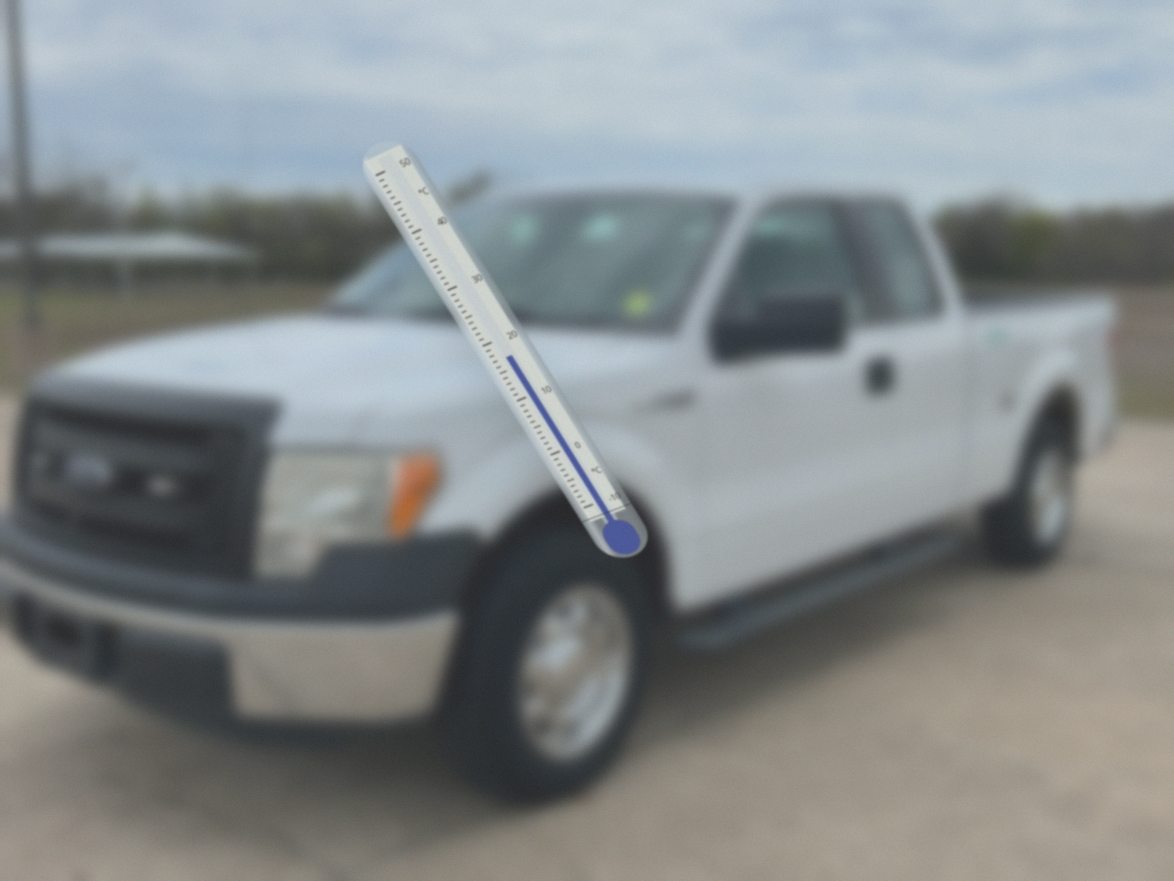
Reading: **17** °C
